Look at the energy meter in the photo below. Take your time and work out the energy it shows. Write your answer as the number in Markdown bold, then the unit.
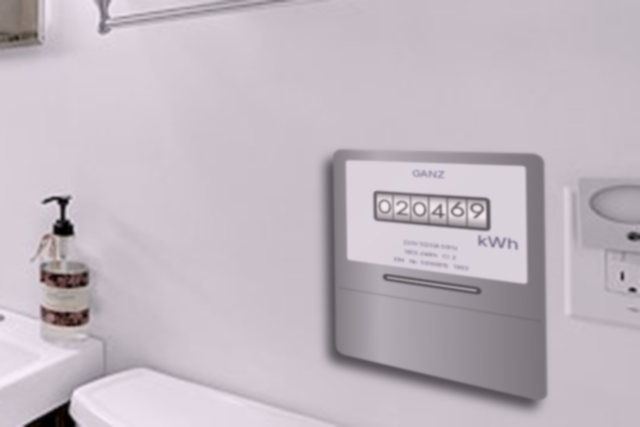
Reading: **20469** kWh
